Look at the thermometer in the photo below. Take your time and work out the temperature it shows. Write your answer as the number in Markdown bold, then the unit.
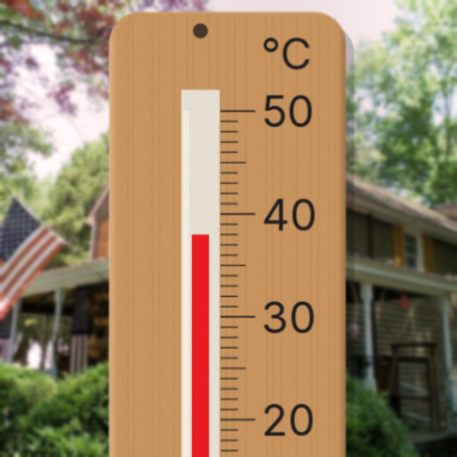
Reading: **38** °C
